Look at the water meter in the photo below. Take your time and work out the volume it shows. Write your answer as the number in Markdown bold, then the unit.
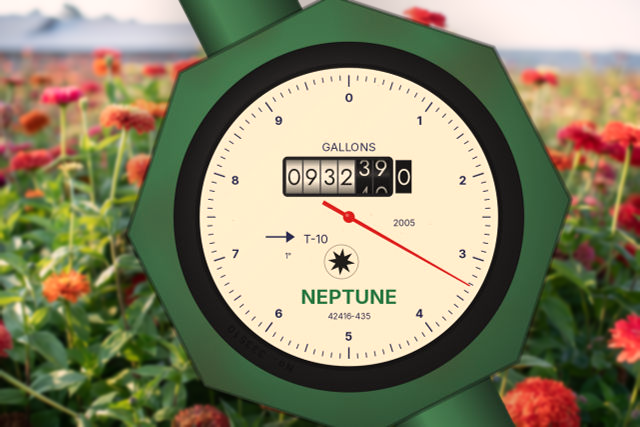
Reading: **932393.3** gal
